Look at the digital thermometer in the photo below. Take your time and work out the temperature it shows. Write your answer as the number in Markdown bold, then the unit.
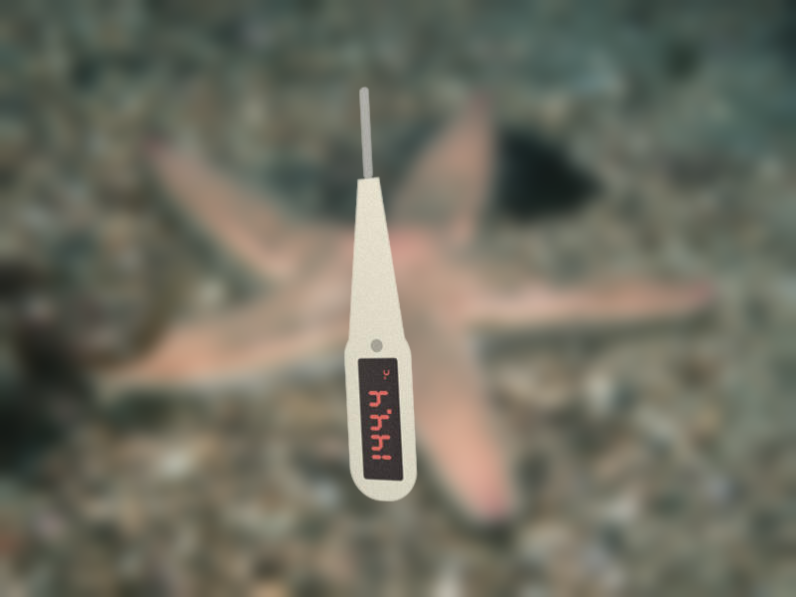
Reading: **144.4** °C
